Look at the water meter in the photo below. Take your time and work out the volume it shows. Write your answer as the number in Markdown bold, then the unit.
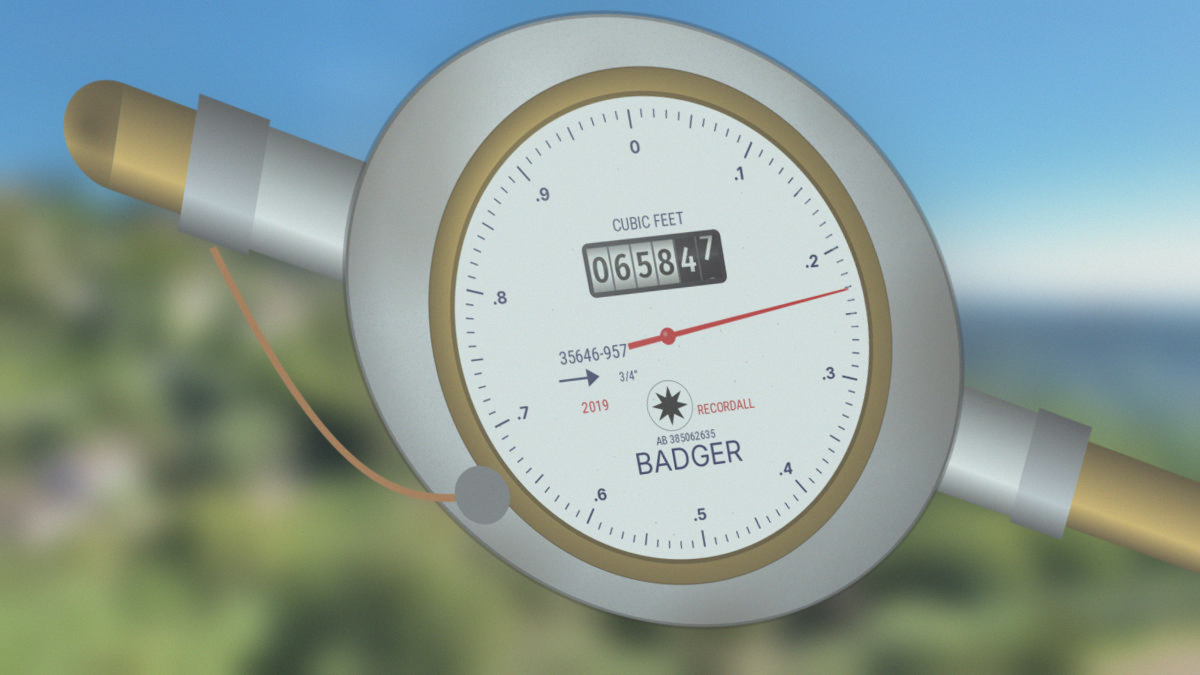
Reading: **65847.23** ft³
